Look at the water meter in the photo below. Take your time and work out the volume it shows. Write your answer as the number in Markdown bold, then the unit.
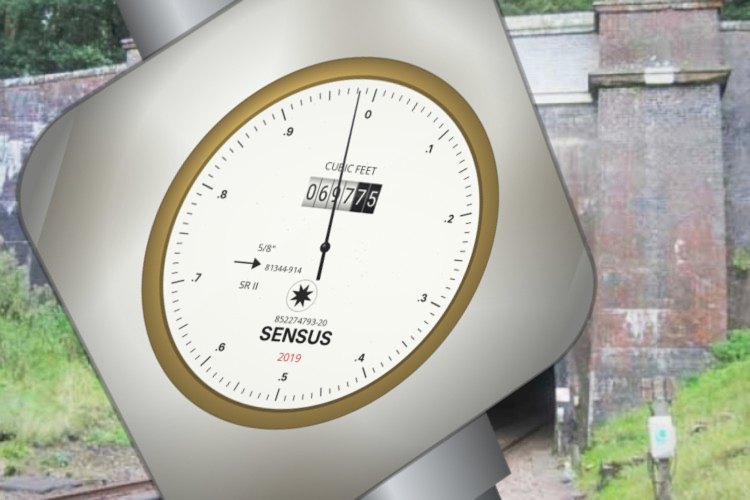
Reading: **69774.98** ft³
